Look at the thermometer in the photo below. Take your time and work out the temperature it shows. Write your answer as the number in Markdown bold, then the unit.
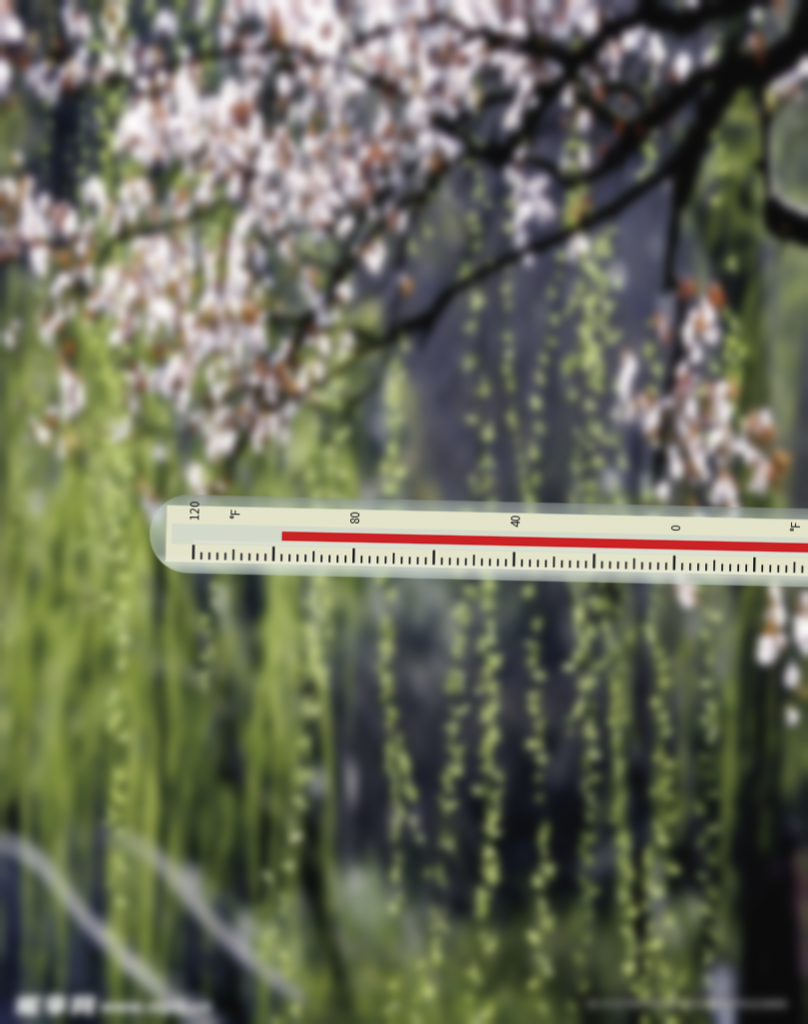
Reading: **98** °F
